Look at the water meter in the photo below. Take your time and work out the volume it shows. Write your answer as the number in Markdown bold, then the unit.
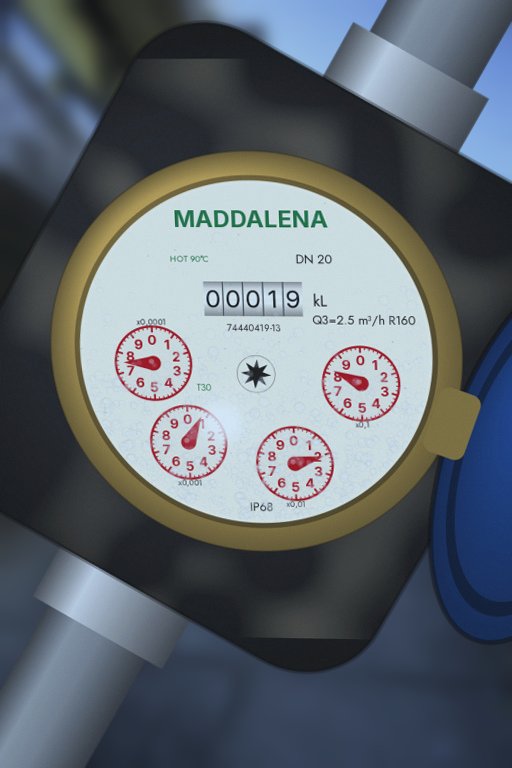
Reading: **19.8207** kL
